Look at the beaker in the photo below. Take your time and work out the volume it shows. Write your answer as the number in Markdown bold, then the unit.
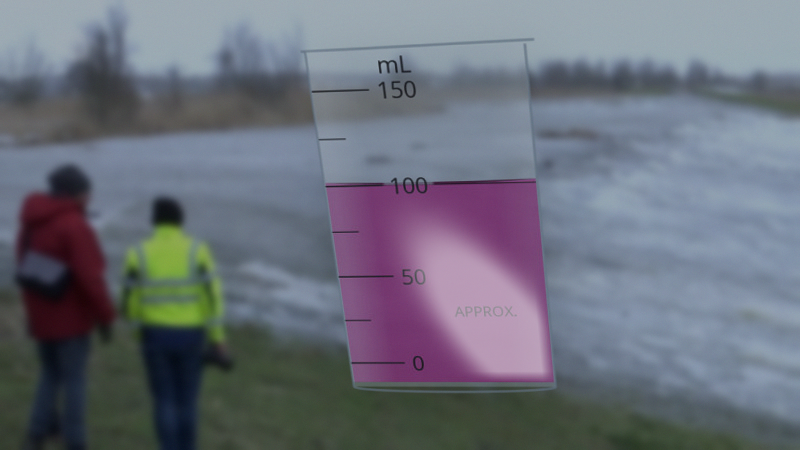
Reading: **100** mL
